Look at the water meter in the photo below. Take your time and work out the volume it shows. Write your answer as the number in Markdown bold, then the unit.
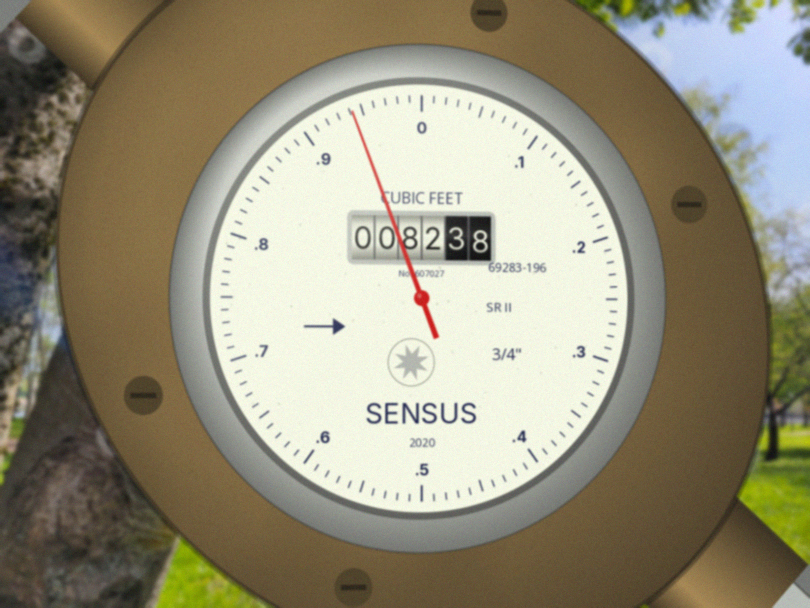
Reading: **8237.94** ft³
